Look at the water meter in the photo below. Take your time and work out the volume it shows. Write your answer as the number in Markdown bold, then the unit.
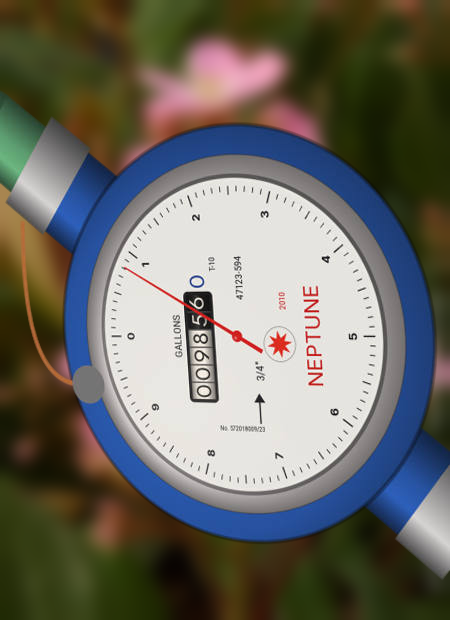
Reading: **98560.8** gal
